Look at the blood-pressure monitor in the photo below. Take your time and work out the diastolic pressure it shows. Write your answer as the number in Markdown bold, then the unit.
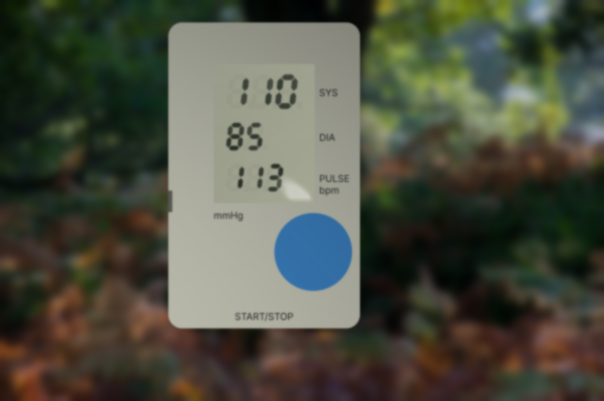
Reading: **85** mmHg
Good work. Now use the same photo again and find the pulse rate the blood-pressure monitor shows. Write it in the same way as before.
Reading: **113** bpm
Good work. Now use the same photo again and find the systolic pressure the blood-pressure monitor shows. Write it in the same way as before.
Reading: **110** mmHg
